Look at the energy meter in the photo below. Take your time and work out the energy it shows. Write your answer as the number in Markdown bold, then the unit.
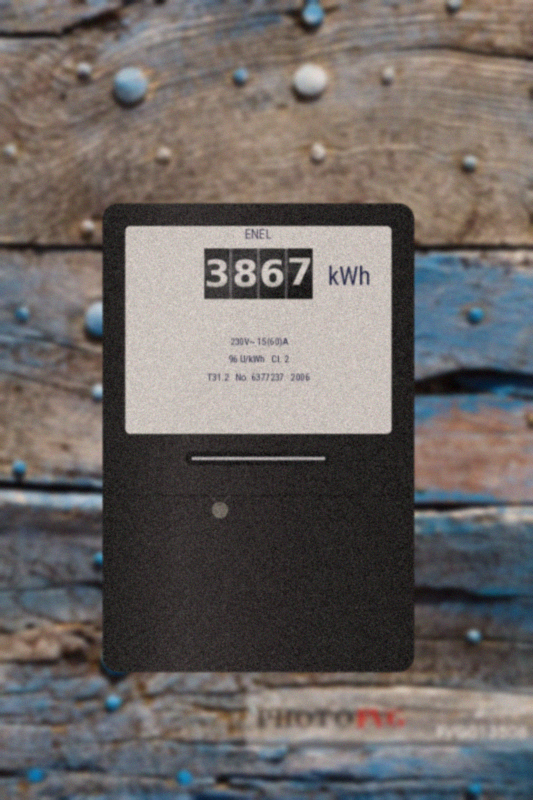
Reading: **3867** kWh
